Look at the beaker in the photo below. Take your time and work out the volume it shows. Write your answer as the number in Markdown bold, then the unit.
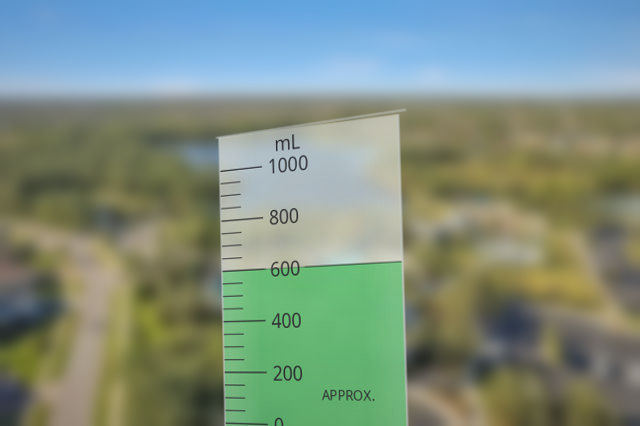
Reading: **600** mL
